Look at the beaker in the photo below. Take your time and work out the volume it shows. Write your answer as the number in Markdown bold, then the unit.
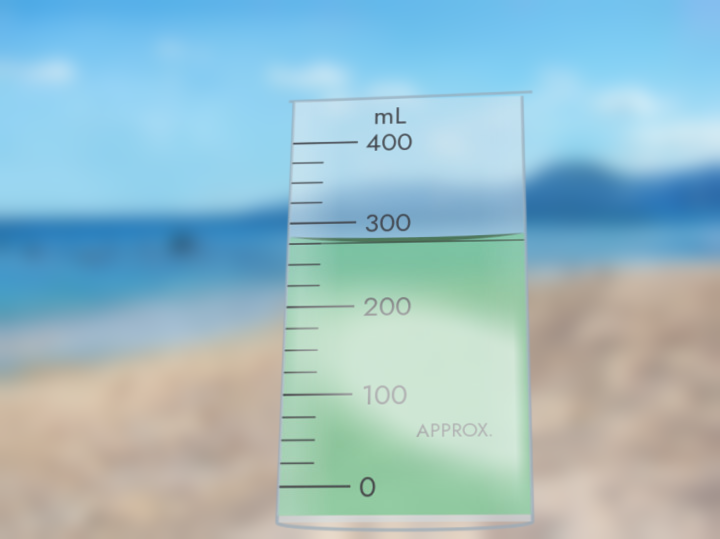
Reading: **275** mL
